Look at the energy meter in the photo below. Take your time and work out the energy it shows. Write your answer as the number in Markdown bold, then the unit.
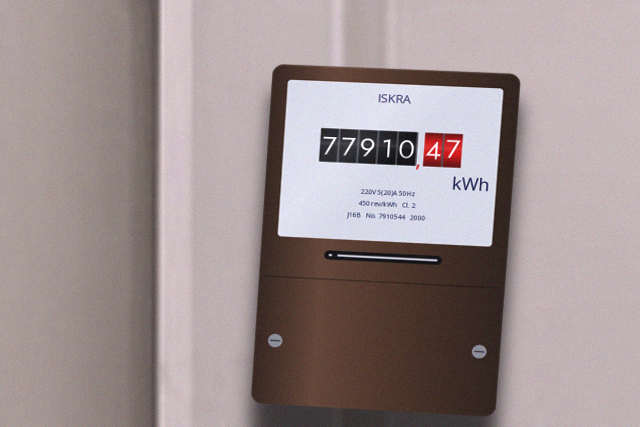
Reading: **77910.47** kWh
